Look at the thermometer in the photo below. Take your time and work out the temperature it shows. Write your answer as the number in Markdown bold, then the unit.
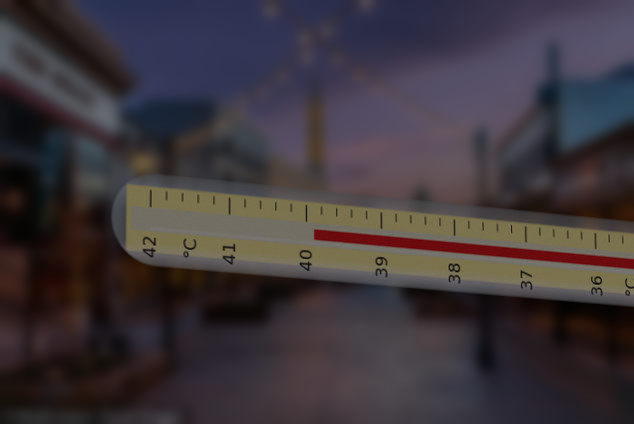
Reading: **39.9** °C
